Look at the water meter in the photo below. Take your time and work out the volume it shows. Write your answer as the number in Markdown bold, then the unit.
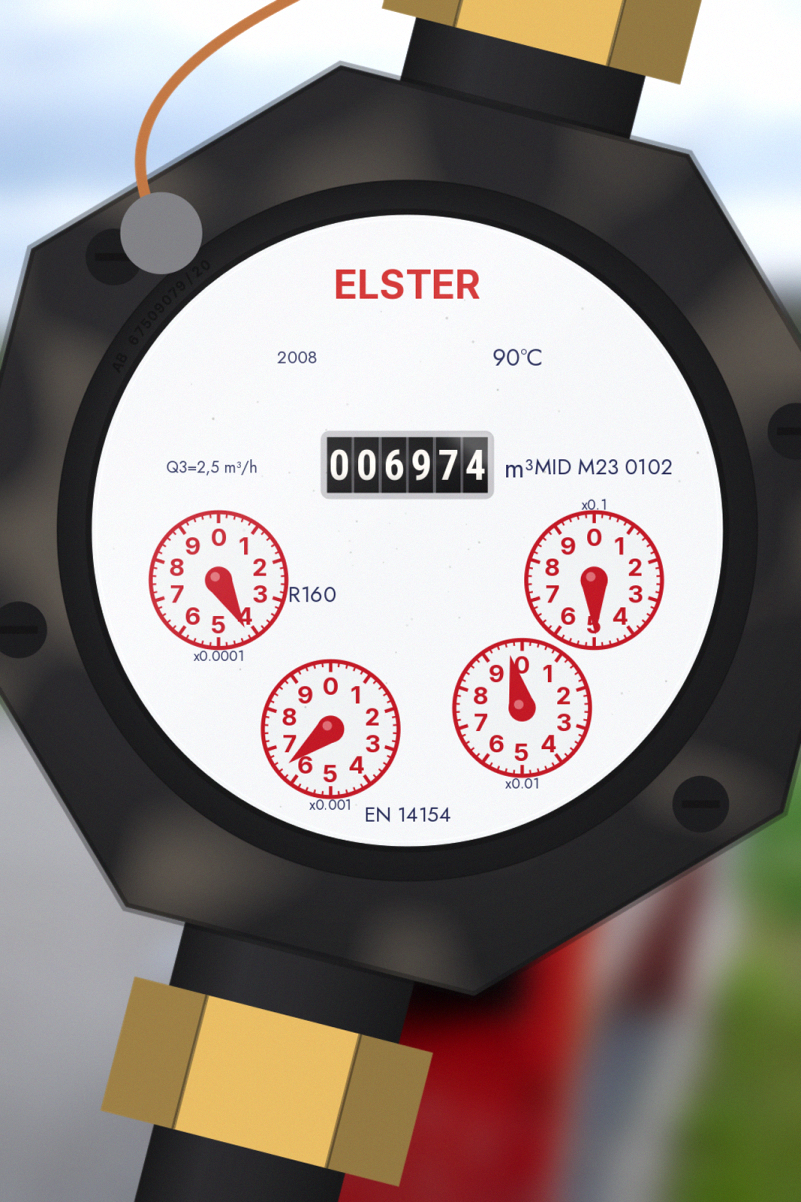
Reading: **6974.4964** m³
